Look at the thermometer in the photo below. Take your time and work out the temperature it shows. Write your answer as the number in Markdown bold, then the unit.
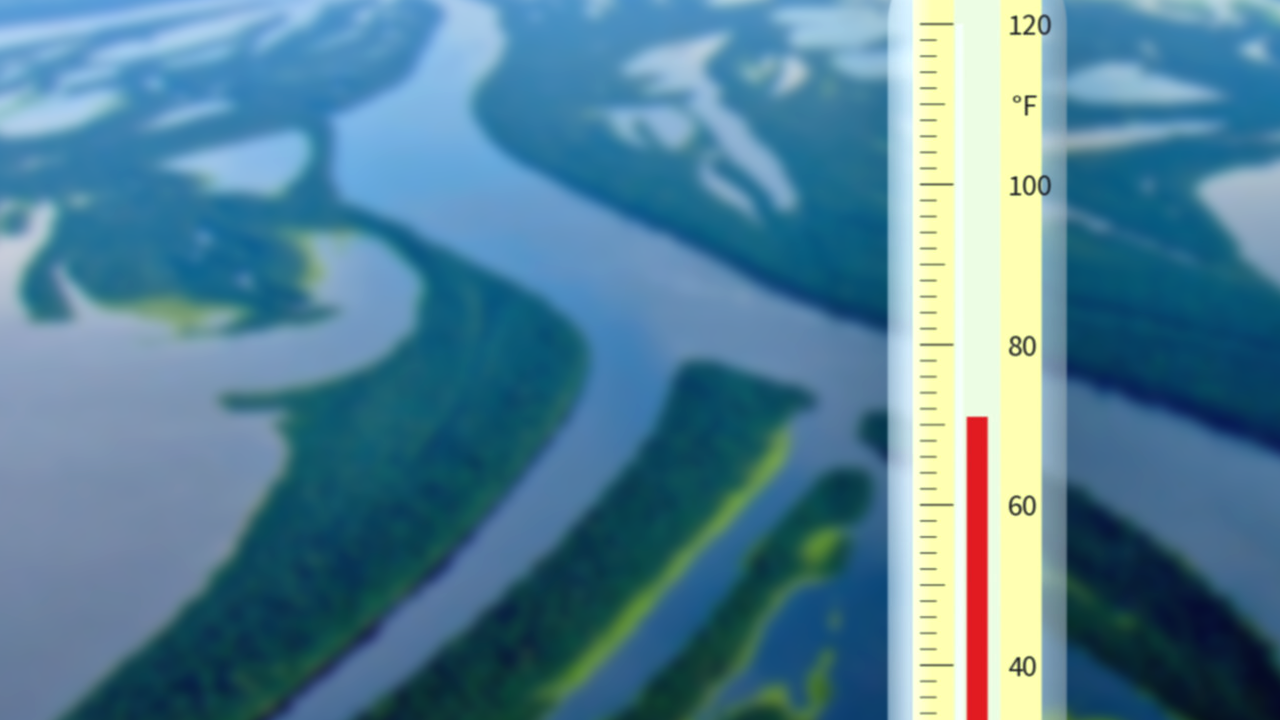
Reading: **71** °F
